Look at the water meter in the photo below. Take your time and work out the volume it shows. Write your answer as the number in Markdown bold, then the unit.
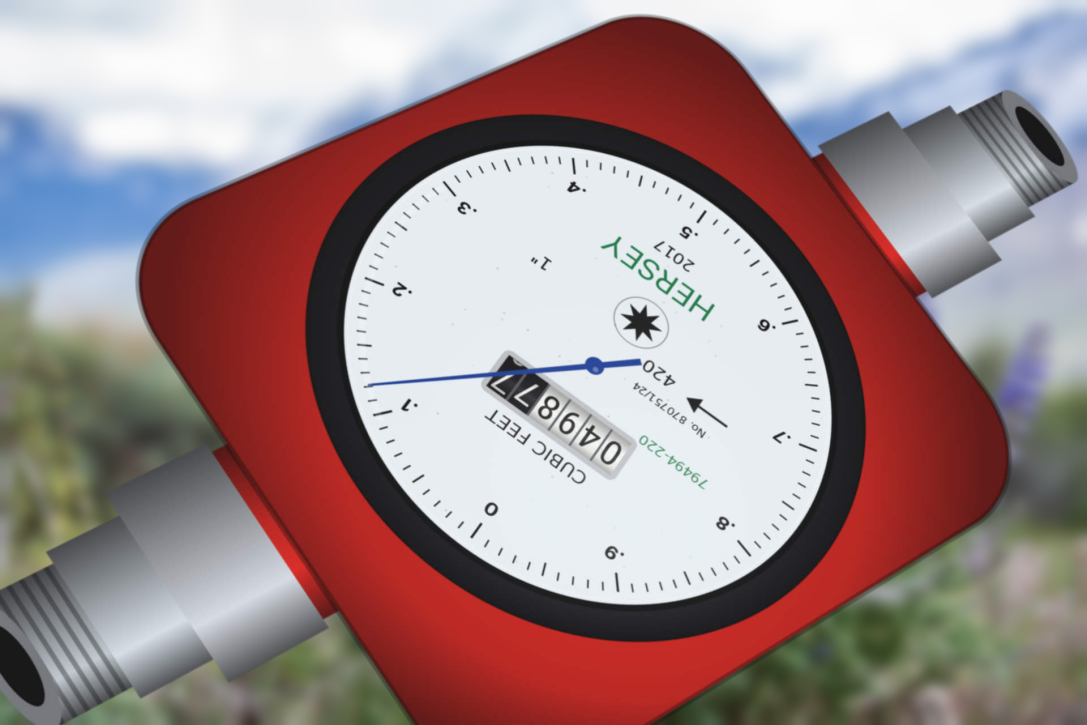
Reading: **49877.12** ft³
